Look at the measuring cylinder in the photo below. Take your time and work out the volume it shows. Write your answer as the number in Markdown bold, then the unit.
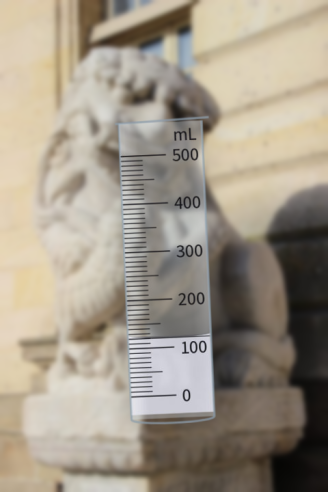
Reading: **120** mL
